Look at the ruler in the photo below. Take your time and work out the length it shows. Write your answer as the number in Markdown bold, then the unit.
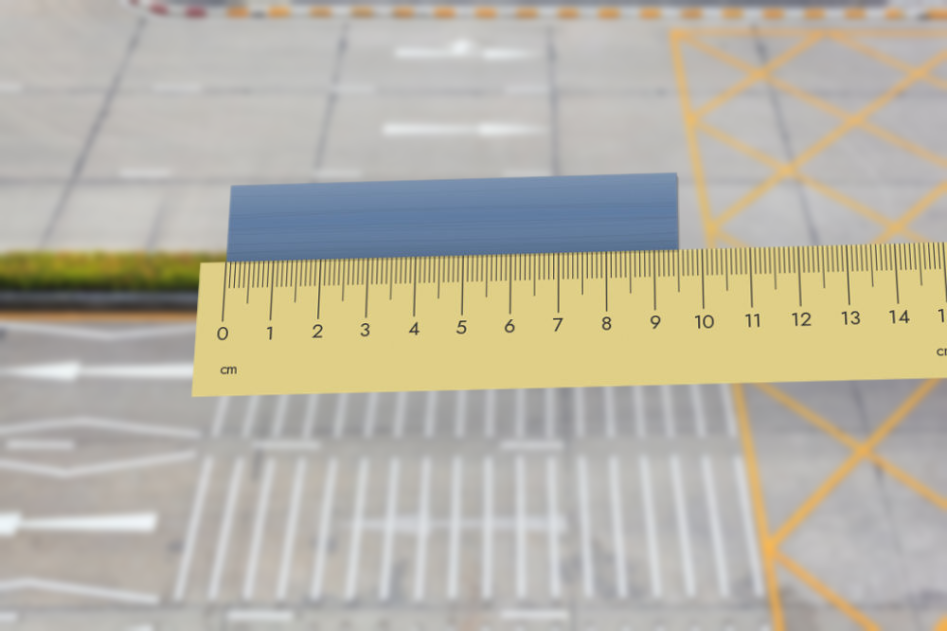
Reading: **9.5** cm
